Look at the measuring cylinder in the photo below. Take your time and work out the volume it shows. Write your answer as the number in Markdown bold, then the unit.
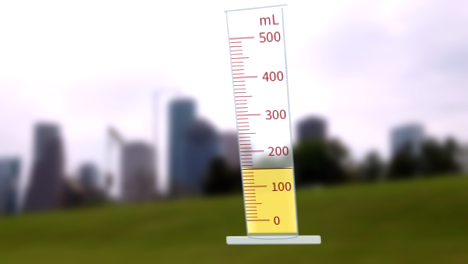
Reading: **150** mL
